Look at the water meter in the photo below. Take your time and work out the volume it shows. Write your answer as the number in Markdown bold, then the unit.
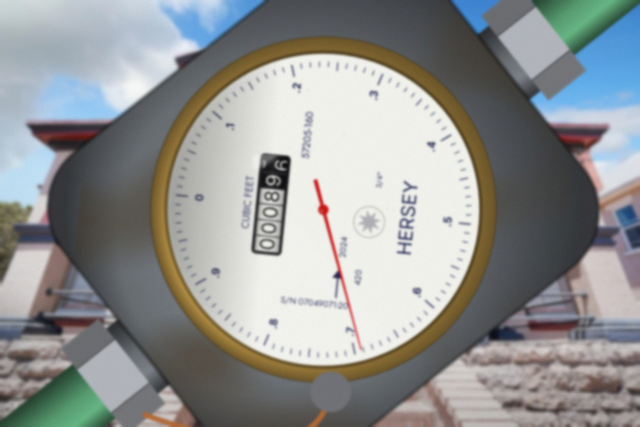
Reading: **895.69** ft³
